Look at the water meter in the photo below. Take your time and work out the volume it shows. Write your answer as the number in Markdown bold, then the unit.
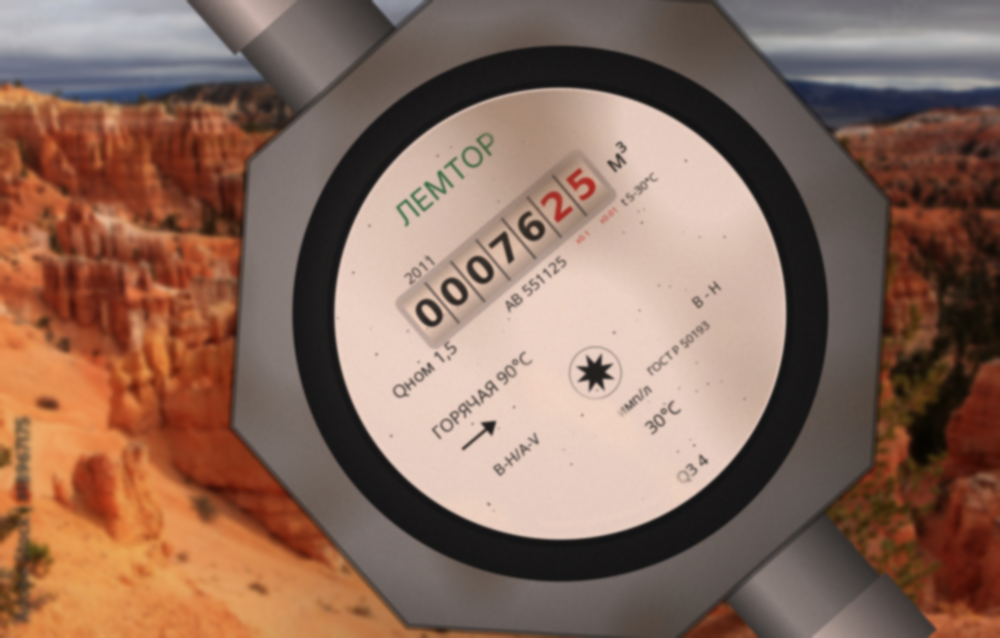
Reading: **76.25** m³
